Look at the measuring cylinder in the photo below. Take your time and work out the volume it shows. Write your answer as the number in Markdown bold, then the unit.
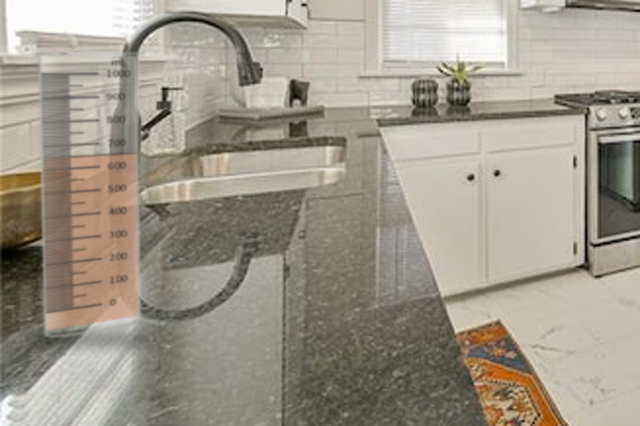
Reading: **650** mL
